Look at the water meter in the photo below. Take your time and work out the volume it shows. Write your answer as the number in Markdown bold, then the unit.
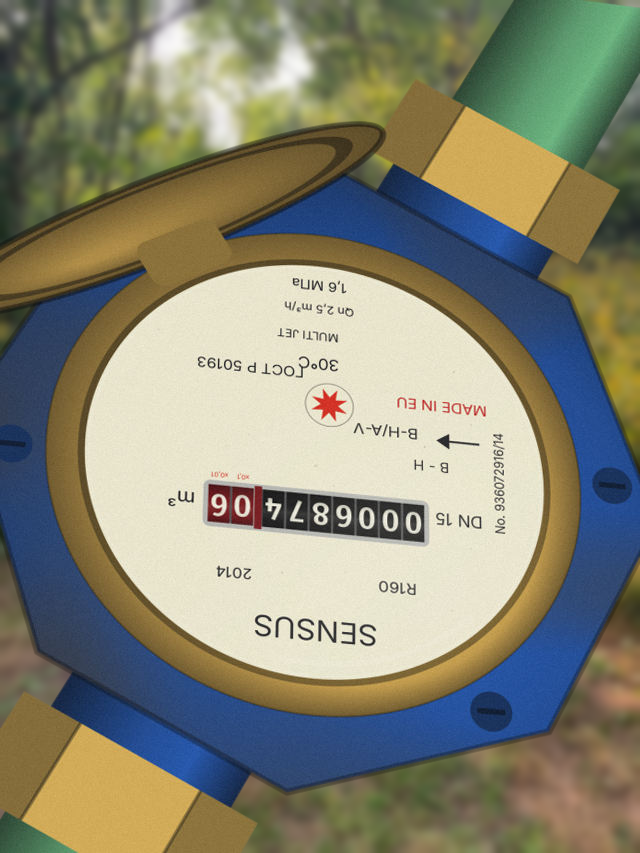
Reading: **6874.06** m³
